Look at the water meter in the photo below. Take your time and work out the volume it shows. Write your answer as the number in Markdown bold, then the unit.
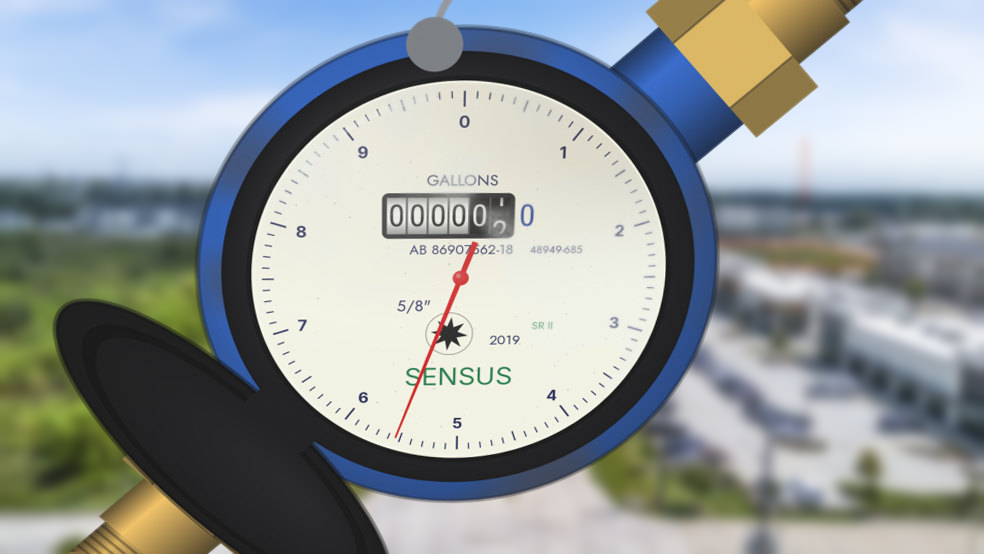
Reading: **15.5** gal
